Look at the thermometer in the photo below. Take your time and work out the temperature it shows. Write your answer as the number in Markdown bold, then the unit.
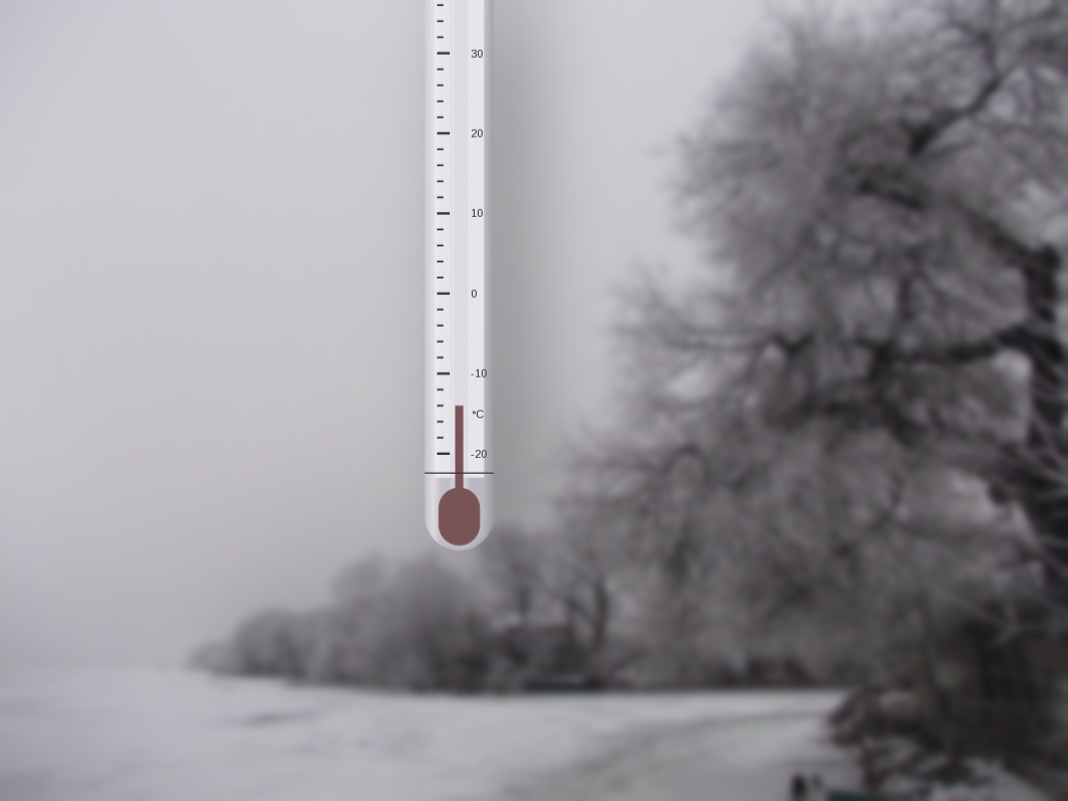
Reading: **-14** °C
